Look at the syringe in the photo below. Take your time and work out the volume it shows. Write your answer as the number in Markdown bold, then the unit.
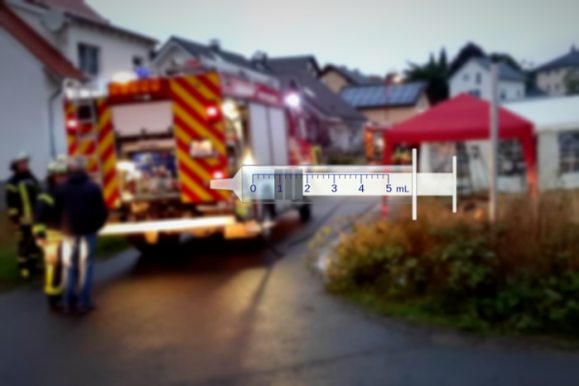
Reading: **0.8** mL
